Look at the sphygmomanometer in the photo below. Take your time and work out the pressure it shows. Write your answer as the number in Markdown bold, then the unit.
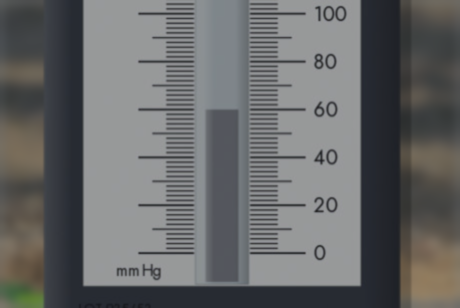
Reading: **60** mmHg
